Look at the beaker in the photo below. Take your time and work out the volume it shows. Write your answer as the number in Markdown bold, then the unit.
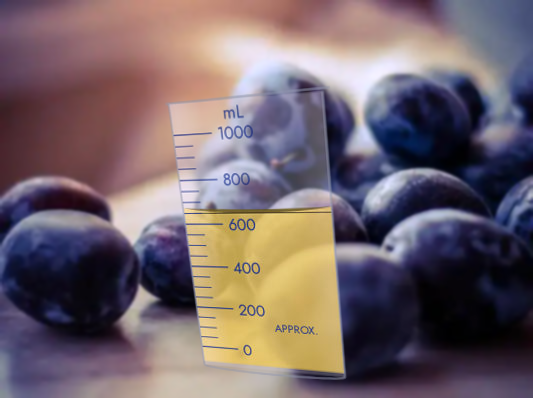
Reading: **650** mL
